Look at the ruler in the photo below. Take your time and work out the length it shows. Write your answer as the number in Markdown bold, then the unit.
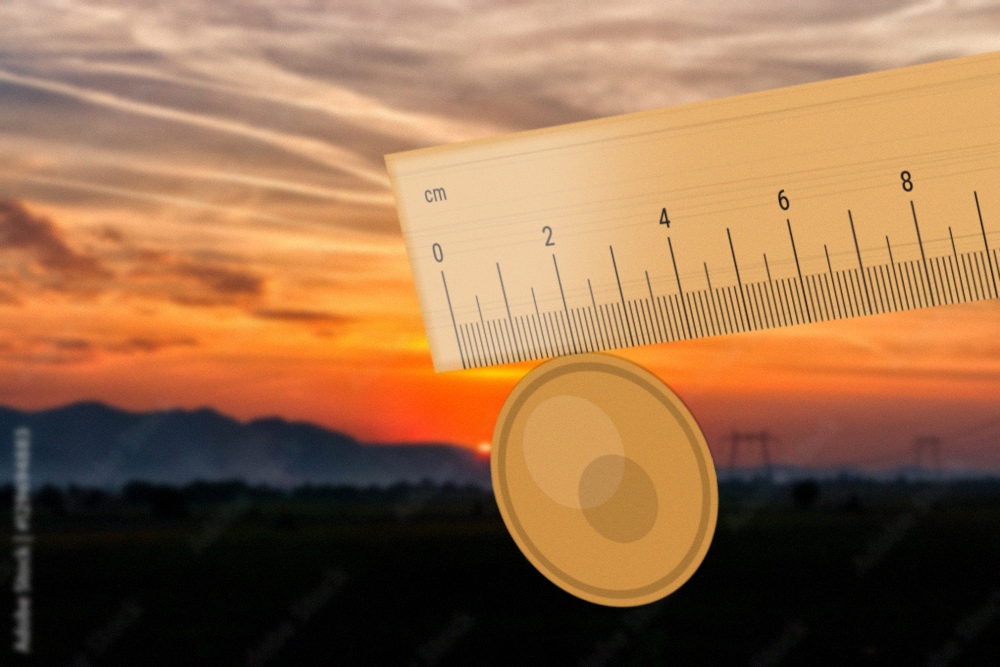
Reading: **3.9** cm
